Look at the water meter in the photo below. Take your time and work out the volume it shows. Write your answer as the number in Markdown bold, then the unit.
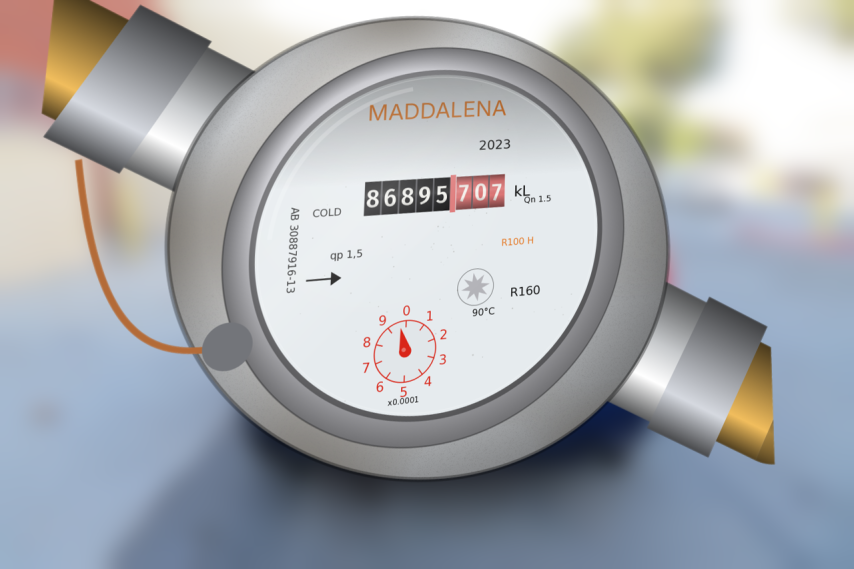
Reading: **86895.7069** kL
